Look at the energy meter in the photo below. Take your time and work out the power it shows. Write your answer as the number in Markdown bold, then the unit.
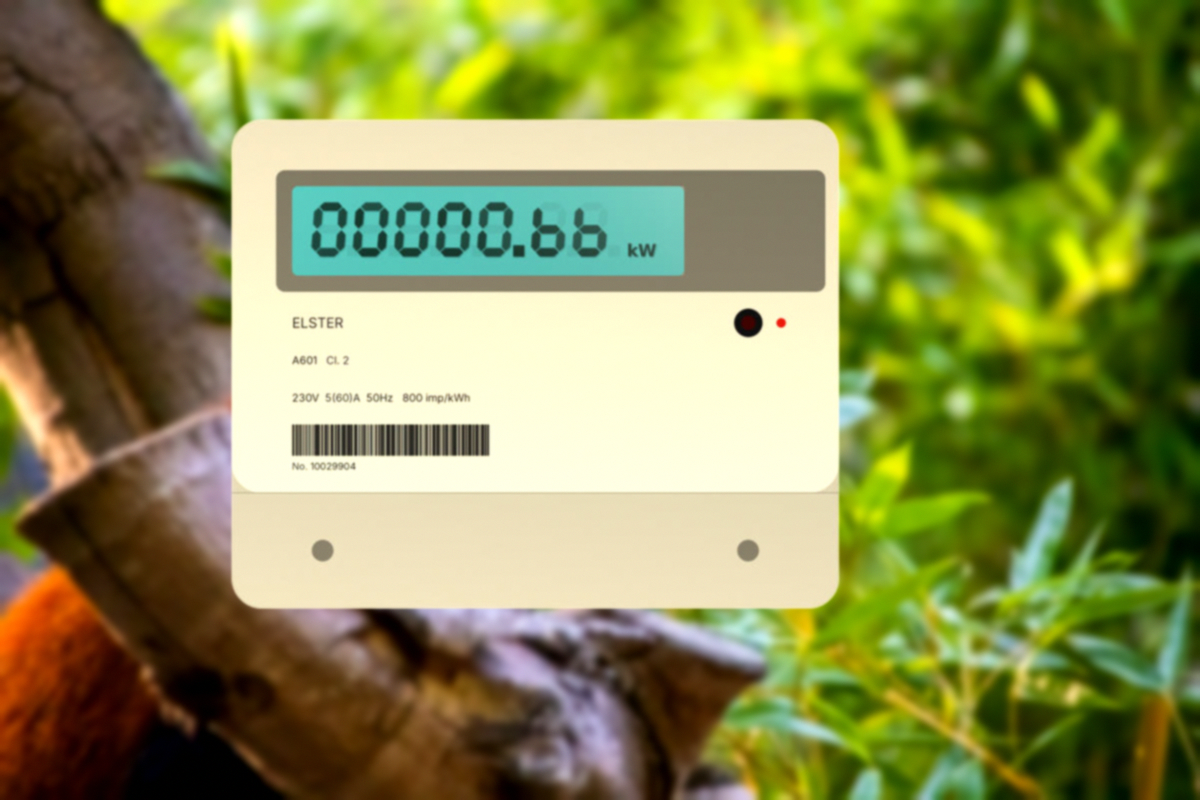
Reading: **0.66** kW
